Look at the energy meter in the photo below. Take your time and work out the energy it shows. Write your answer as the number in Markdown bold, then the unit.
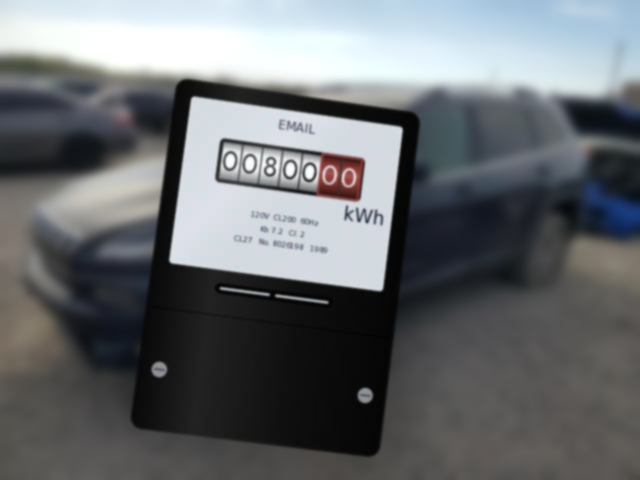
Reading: **800.00** kWh
